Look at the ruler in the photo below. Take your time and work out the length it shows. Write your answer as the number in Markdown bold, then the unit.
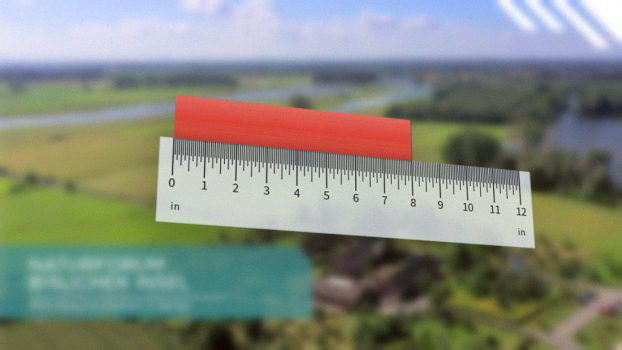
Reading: **8** in
